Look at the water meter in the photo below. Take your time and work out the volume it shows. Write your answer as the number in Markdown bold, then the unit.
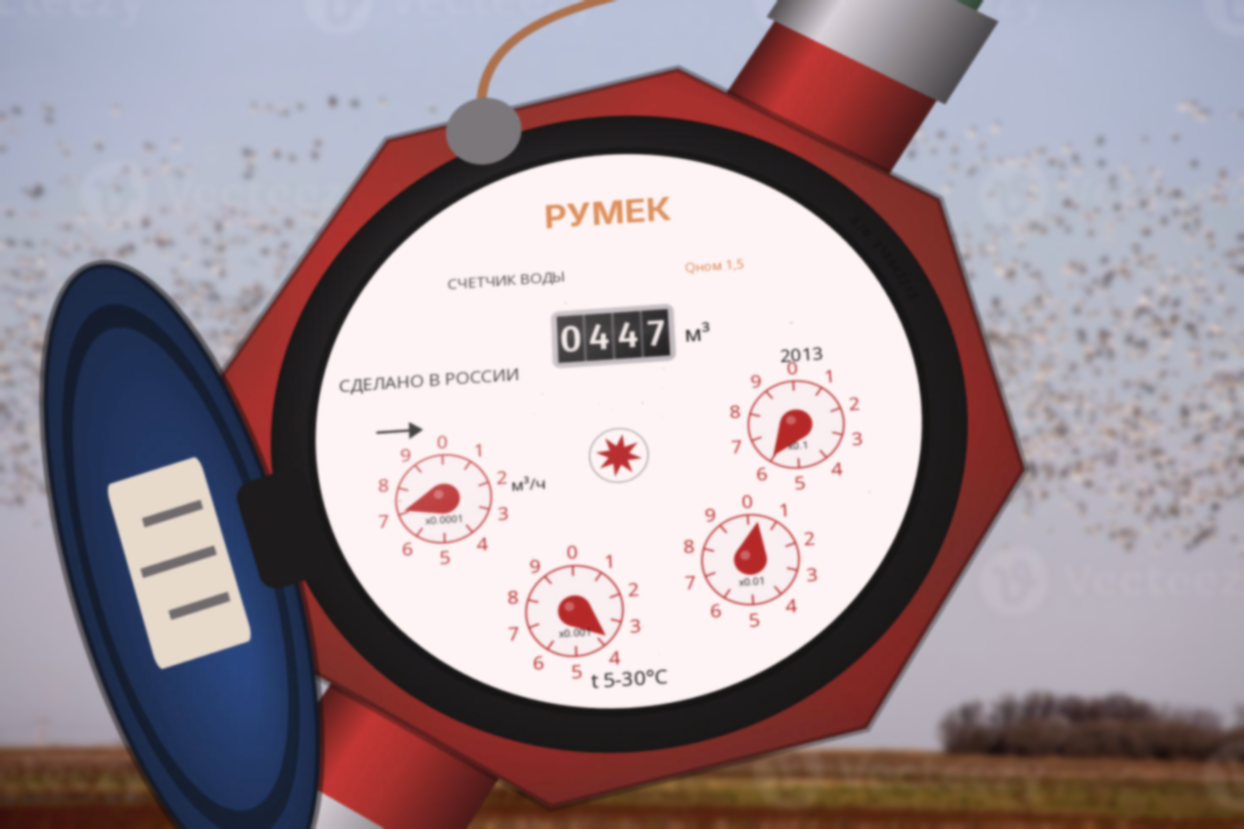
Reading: **447.6037** m³
